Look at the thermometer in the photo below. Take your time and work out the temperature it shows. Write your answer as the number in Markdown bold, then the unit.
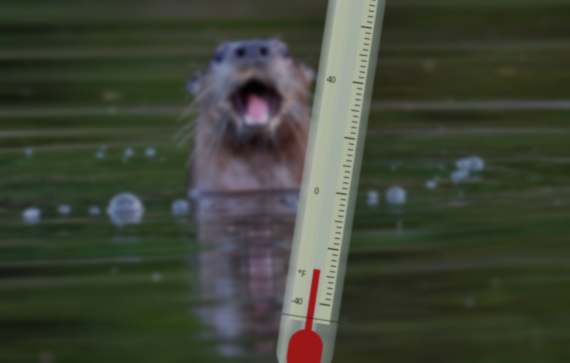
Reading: **-28** °F
